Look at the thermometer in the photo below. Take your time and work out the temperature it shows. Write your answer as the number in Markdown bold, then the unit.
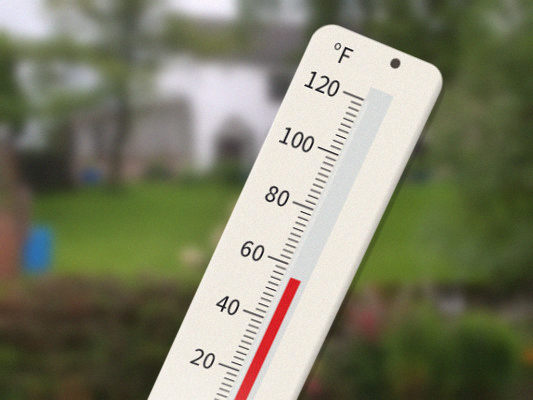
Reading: **56** °F
